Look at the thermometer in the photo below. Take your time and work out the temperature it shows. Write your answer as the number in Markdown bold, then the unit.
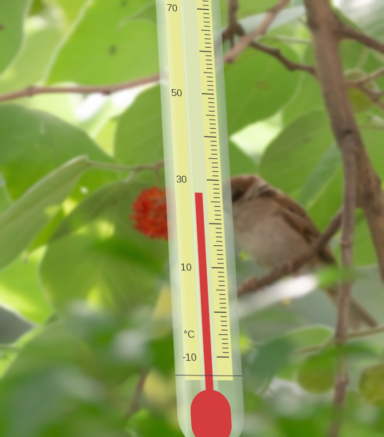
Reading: **27** °C
